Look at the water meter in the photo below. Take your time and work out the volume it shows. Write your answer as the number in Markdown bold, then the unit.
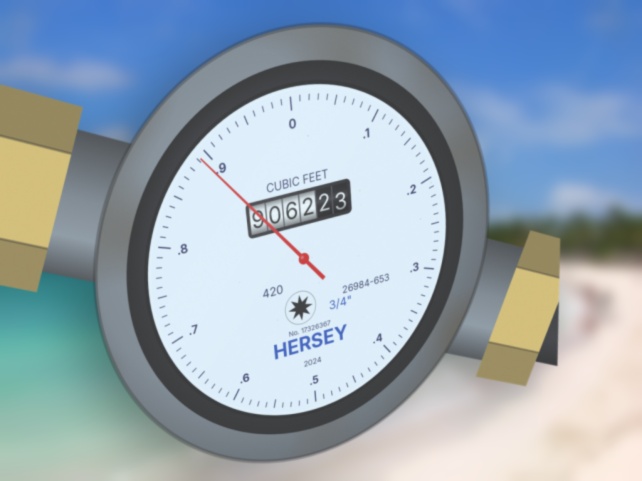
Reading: **906222.89** ft³
